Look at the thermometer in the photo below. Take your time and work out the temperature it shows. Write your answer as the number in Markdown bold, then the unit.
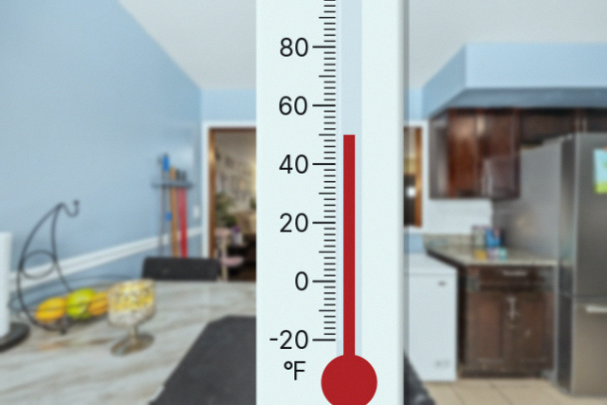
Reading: **50** °F
